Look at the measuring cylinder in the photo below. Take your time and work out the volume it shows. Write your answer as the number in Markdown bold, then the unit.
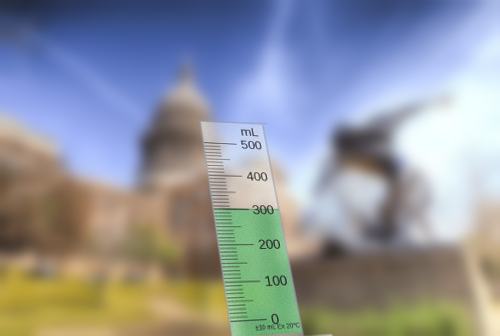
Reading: **300** mL
